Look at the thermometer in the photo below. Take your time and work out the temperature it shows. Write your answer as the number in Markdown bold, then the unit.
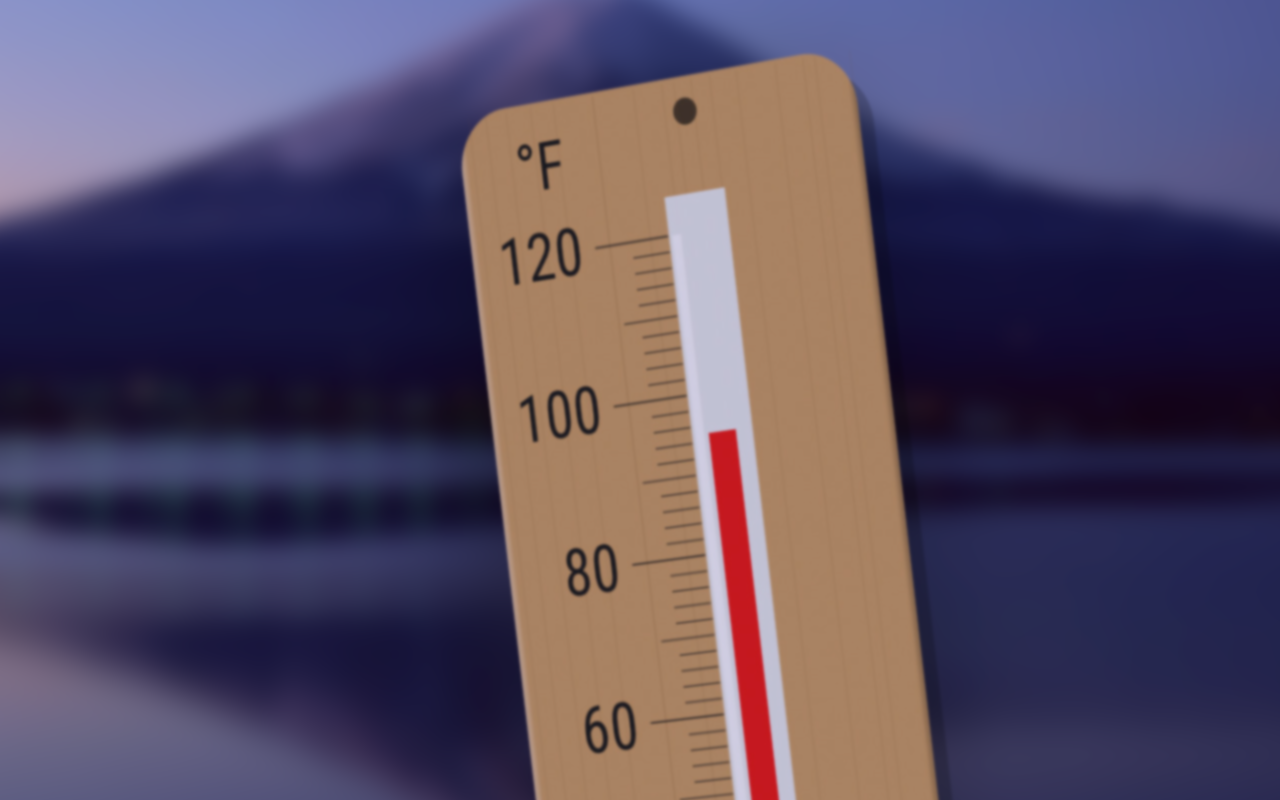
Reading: **95** °F
